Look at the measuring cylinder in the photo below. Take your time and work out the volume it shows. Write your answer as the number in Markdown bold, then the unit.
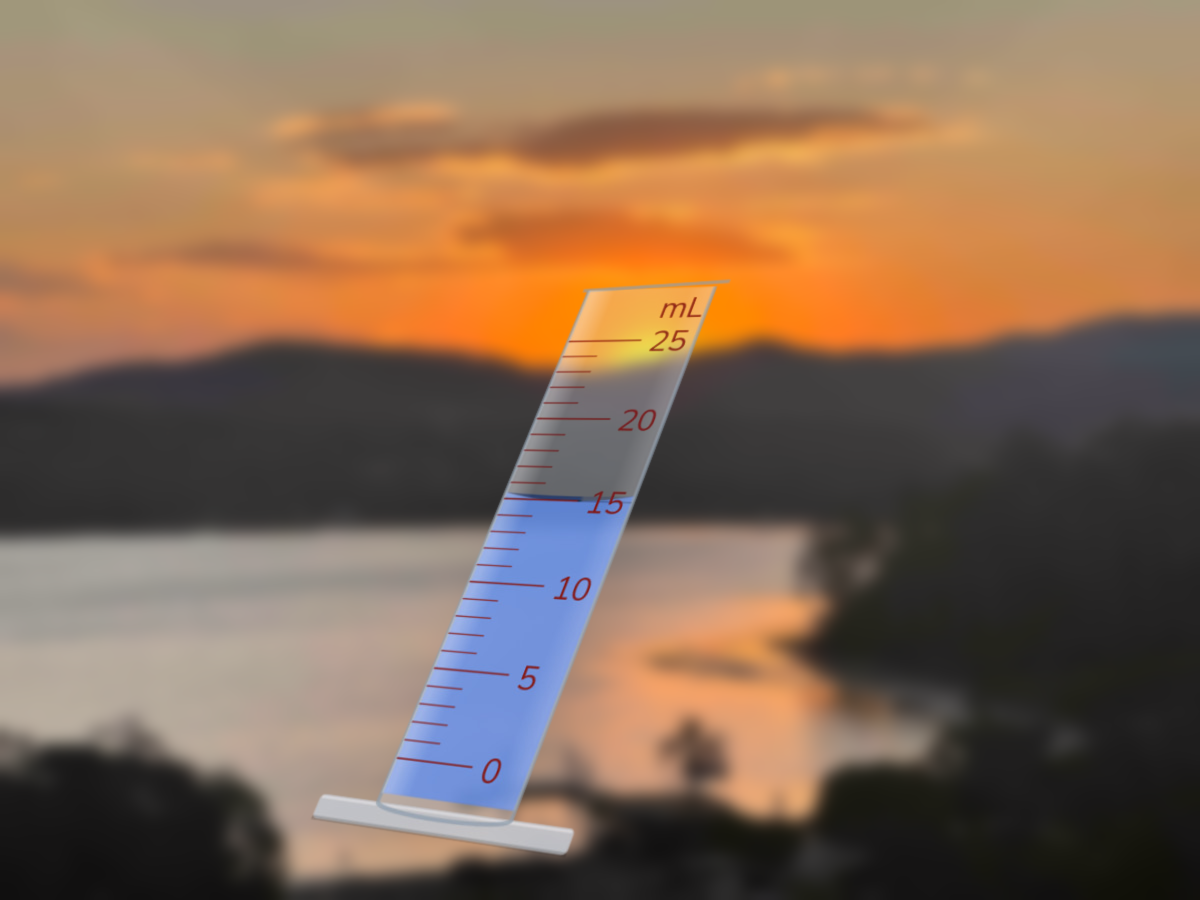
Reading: **15** mL
